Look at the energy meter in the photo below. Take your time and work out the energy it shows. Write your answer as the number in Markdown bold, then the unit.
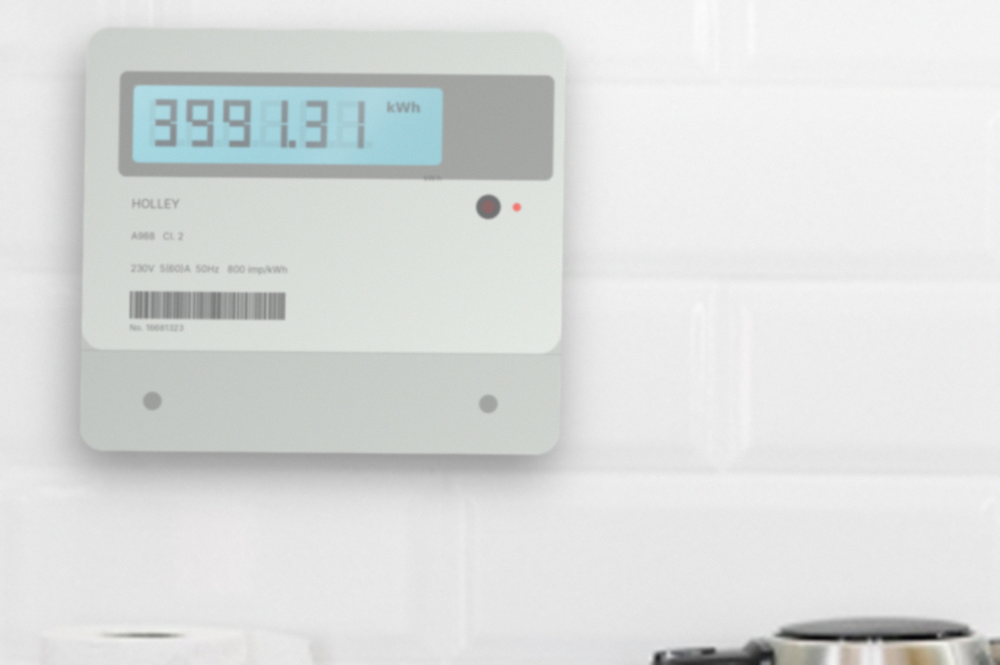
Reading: **3991.31** kWh
